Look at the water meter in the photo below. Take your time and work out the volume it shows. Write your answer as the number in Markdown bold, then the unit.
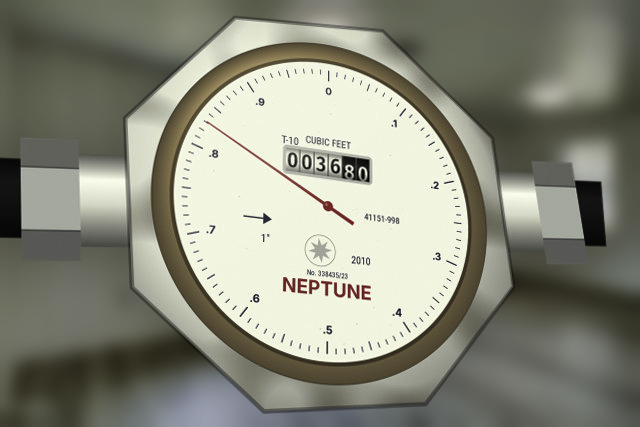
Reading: **3679.83** ft³
